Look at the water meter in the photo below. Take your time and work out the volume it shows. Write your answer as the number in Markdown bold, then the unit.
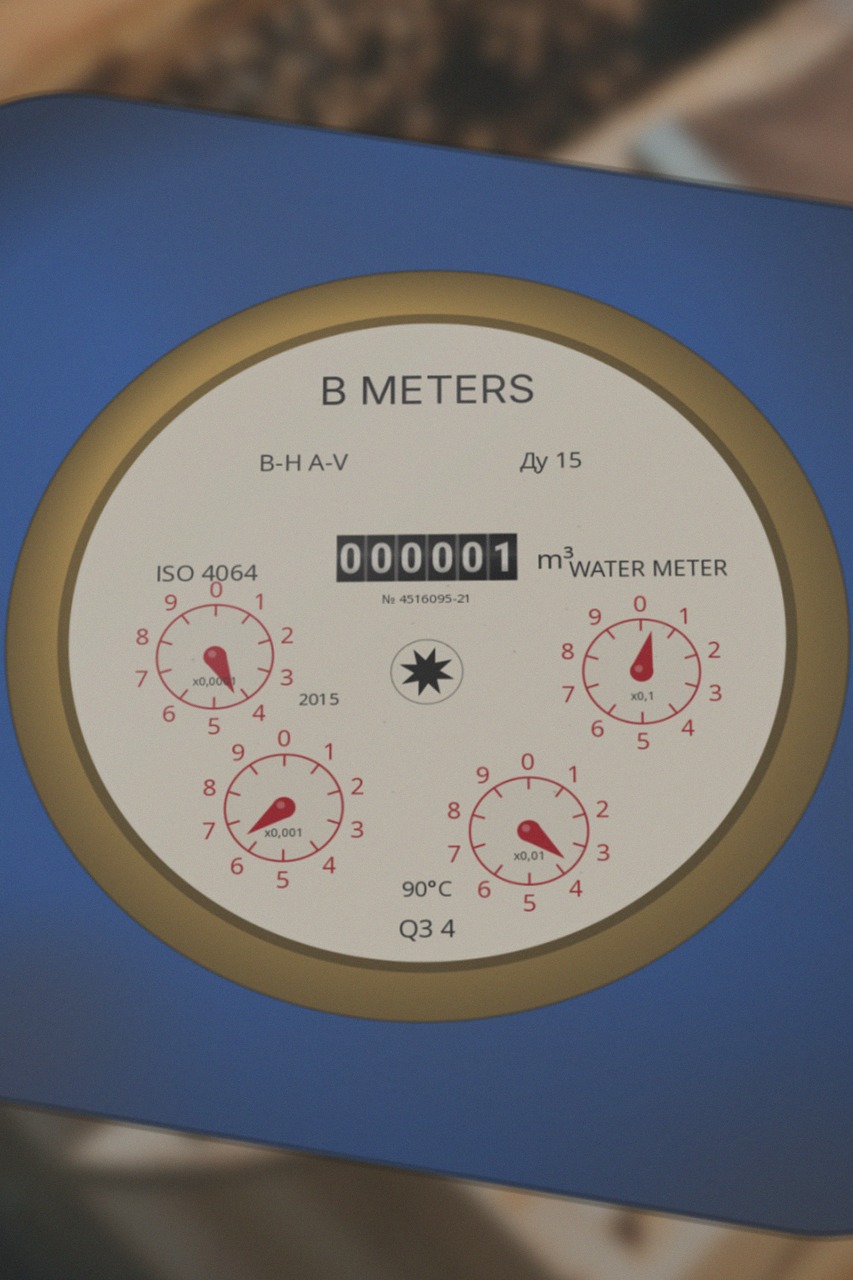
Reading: **1.0364** m³
